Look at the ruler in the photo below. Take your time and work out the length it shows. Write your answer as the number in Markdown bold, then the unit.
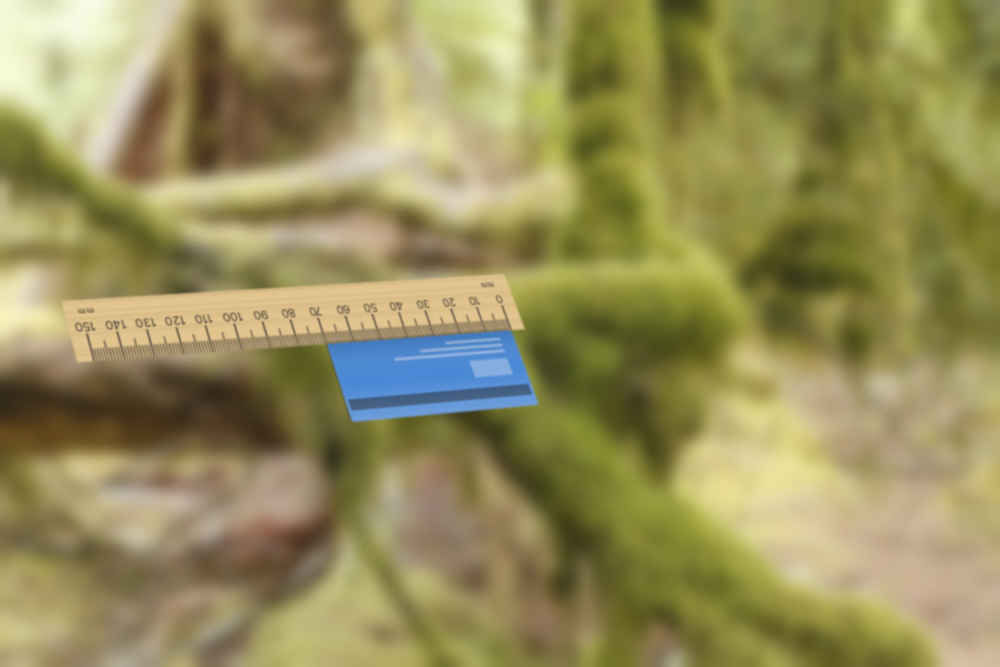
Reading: **70** mm
